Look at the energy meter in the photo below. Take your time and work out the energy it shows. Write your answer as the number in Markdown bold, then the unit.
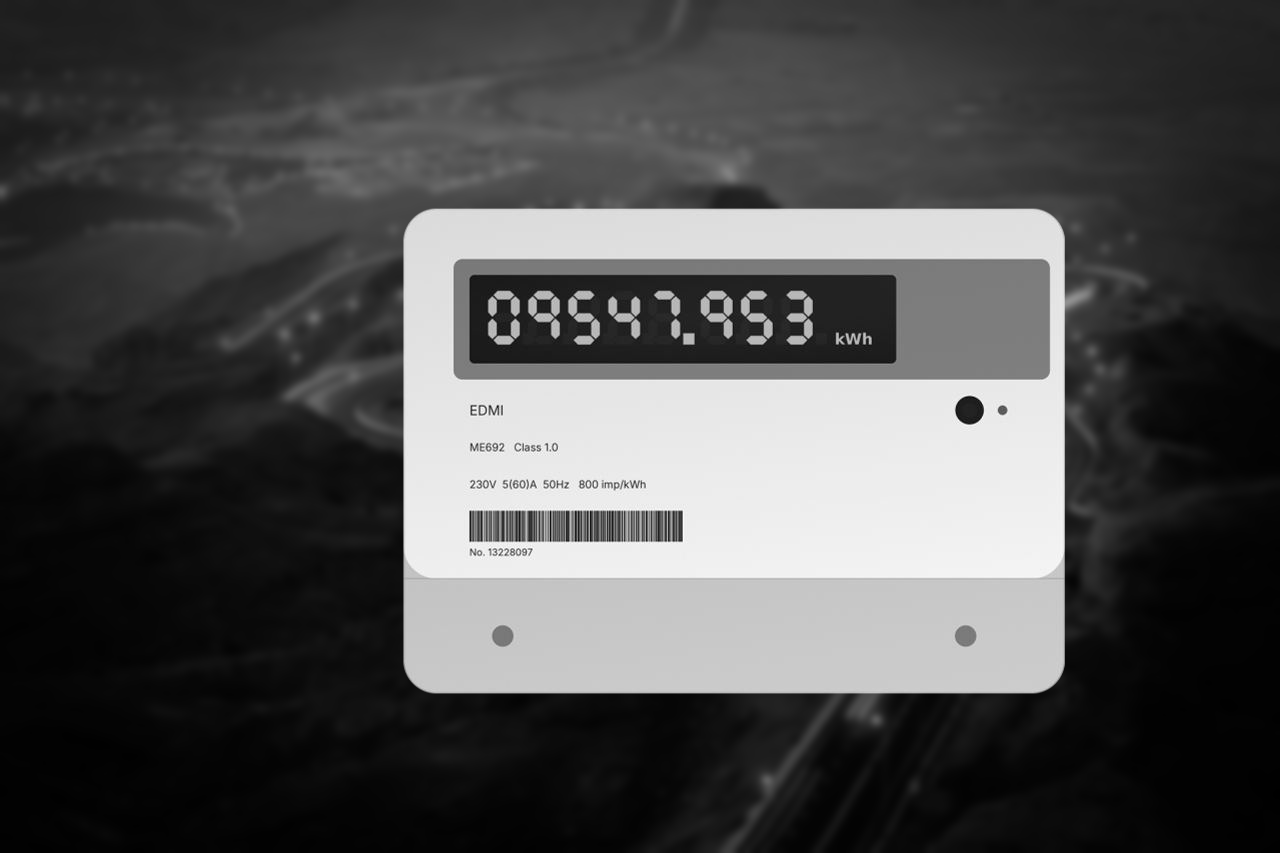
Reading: **9547.953** kWh
